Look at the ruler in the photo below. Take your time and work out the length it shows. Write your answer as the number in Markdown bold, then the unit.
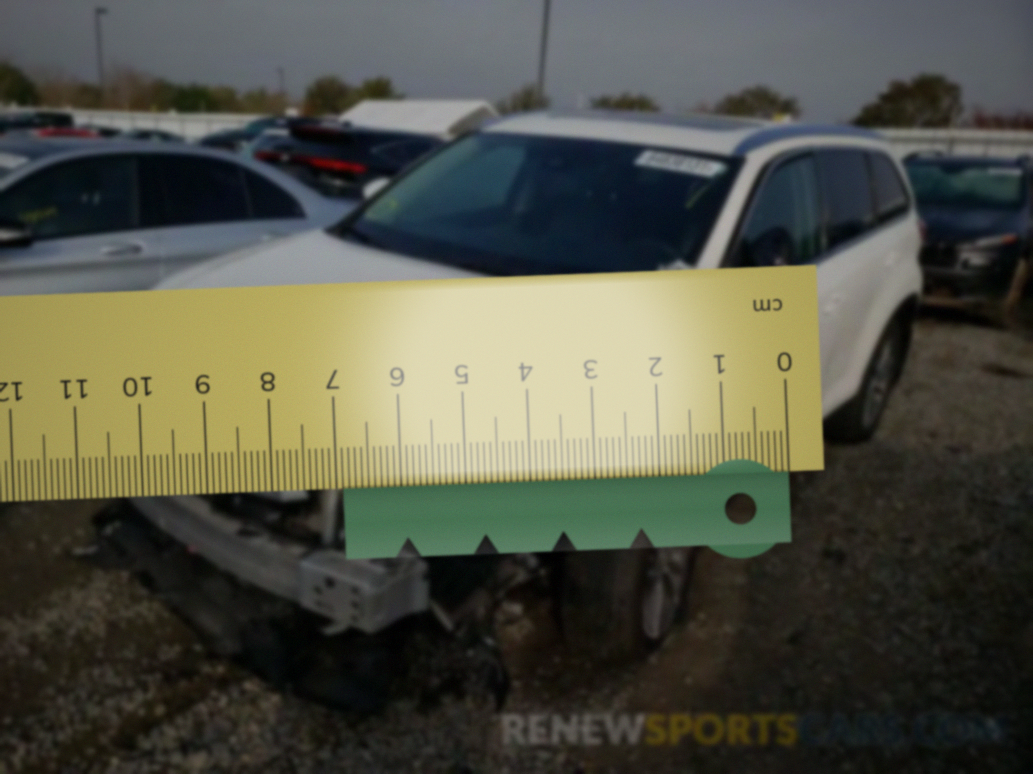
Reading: **6.9** cm
